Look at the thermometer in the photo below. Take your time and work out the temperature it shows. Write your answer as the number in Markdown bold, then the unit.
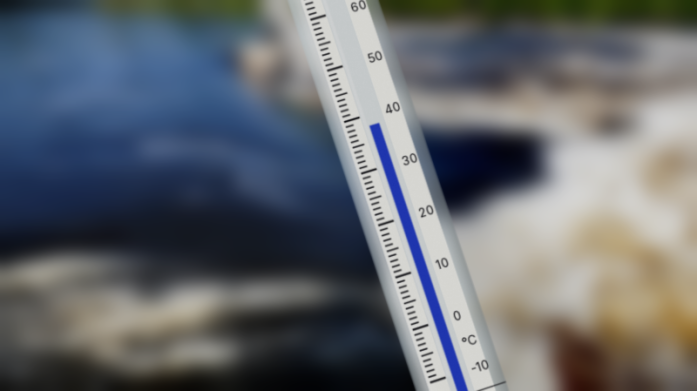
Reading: **38** °C
